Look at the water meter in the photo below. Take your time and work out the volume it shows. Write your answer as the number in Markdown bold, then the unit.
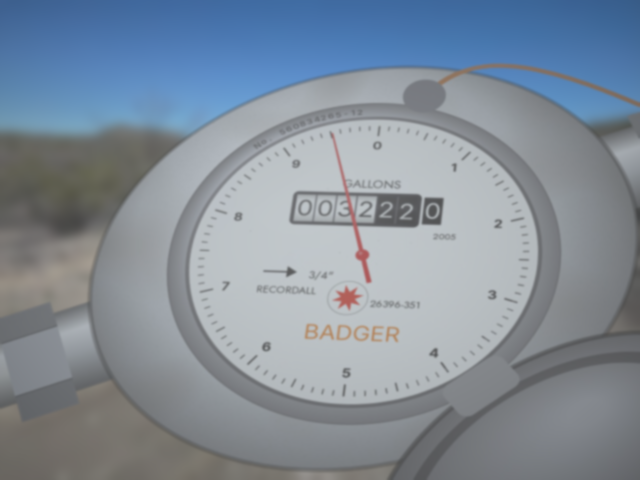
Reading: **32219.5** gal
